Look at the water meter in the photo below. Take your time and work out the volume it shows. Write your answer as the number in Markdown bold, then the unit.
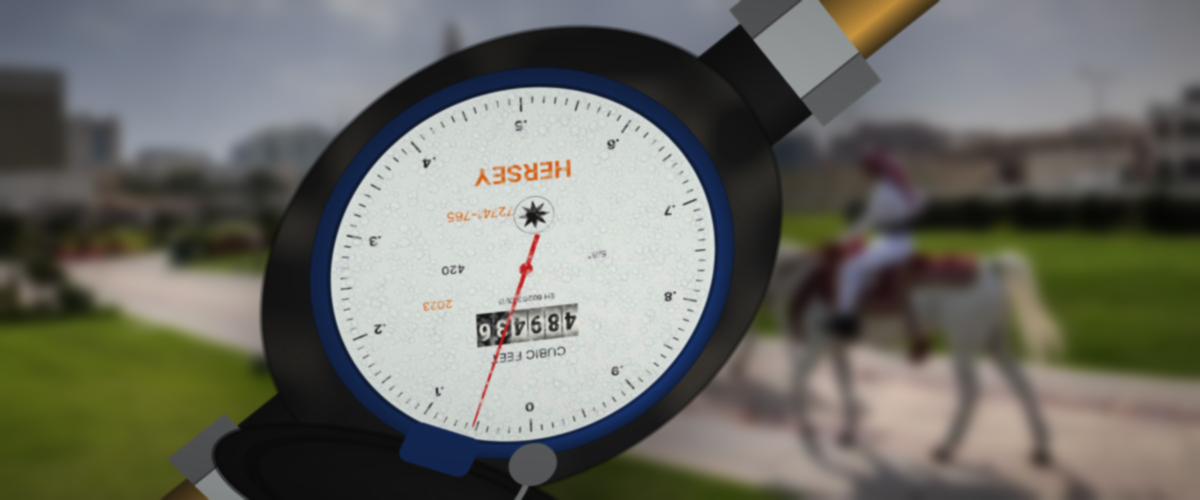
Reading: **489436.05** ft³
